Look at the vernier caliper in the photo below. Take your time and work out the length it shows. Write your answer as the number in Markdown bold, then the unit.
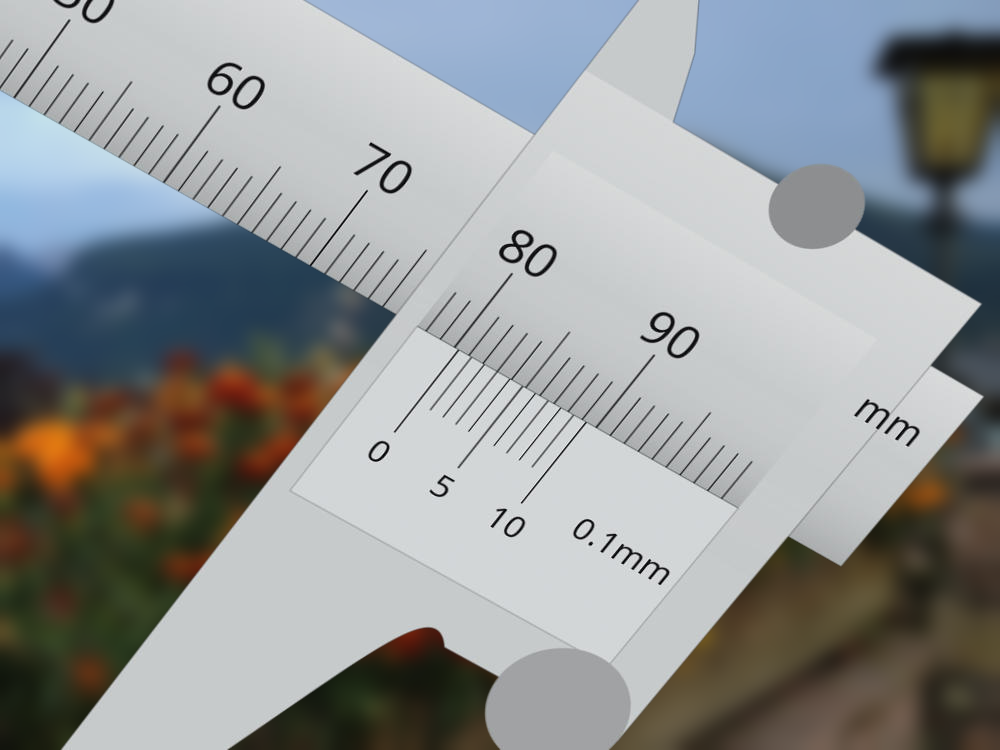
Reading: **80.3** mm
